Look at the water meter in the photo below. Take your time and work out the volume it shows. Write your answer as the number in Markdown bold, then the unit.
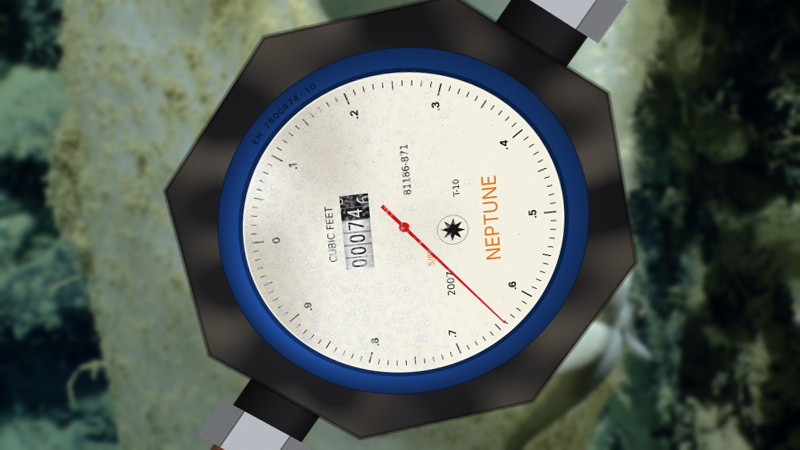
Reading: **745.64** ft³
